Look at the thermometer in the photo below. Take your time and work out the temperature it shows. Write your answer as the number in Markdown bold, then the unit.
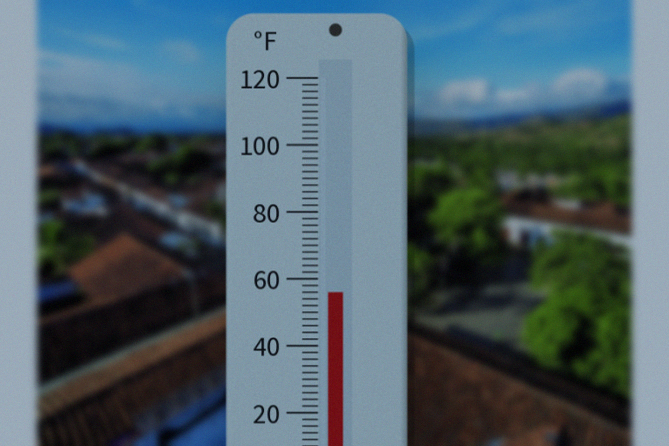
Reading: **56** °F
